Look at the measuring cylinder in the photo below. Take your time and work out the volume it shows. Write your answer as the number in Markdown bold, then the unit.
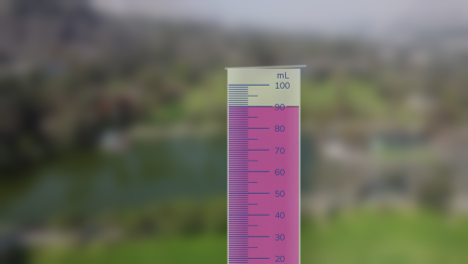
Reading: **90** mL
